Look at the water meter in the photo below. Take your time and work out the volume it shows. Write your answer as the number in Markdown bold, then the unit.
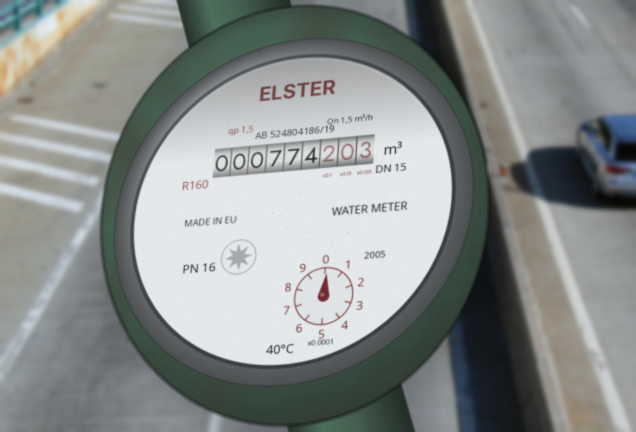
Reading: **774.2030** m³
